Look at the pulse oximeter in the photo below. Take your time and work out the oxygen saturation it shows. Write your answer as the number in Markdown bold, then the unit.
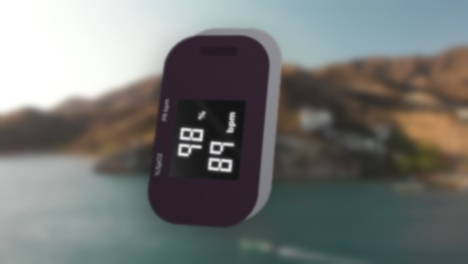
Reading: **98** %
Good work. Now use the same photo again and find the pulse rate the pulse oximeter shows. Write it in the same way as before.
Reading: **89** bpm
